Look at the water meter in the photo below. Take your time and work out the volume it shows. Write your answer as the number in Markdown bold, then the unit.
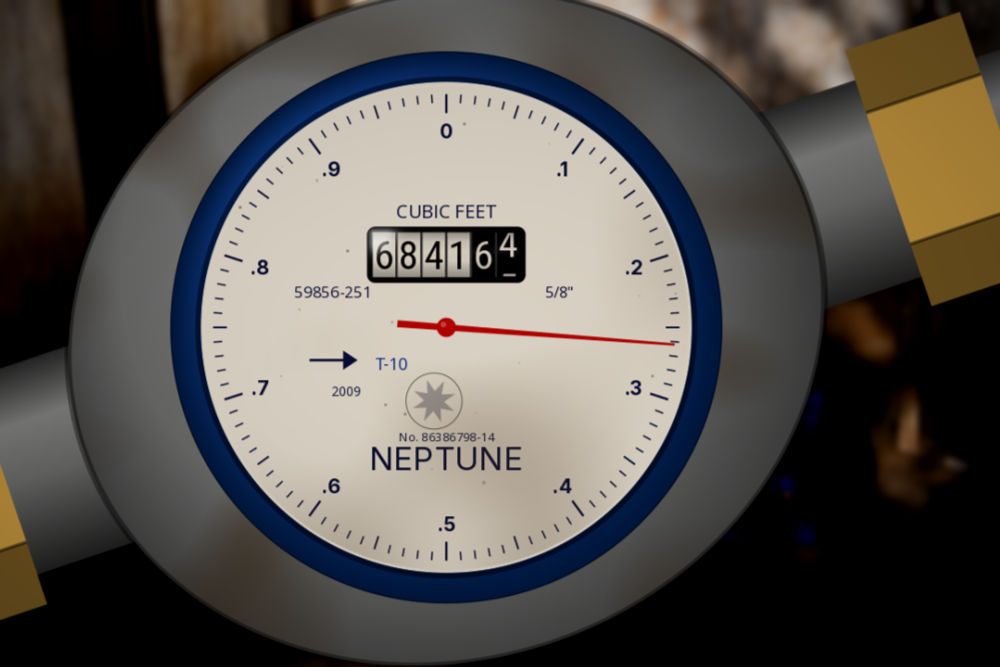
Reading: **684164.26** ft³
